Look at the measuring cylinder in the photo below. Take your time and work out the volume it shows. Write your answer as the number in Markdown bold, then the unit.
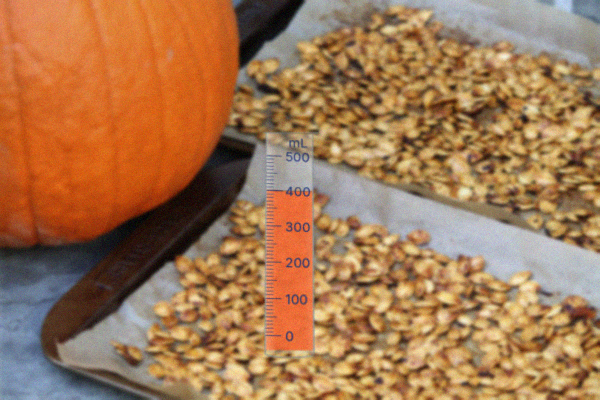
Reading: **400** mL
